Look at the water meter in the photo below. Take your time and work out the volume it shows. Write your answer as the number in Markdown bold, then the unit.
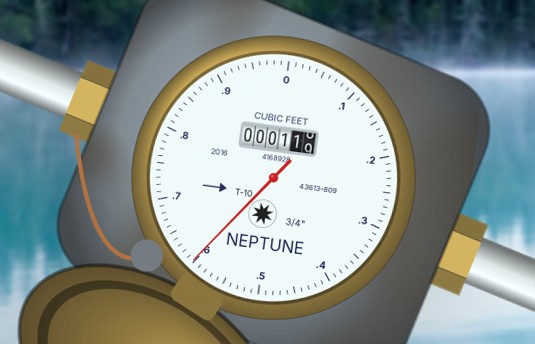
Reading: **118.60** ft³
